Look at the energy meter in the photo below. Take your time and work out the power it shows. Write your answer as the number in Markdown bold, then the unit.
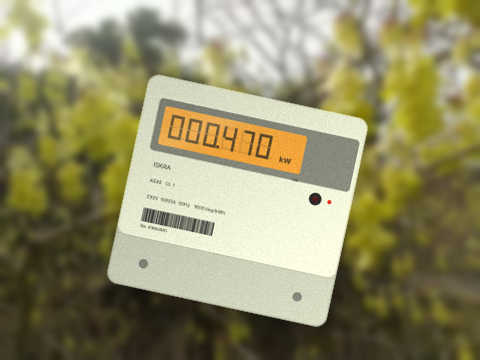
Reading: **0.470** kW
